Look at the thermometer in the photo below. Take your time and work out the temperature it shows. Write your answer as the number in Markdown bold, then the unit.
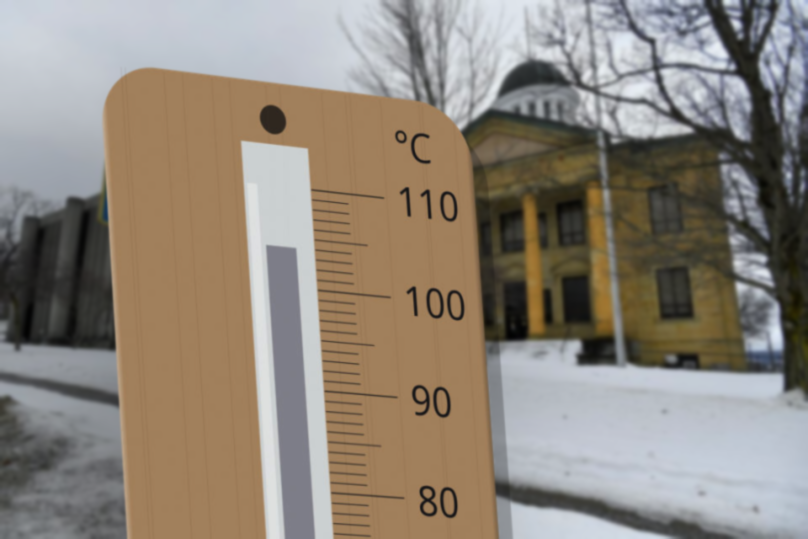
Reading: **104** °C
